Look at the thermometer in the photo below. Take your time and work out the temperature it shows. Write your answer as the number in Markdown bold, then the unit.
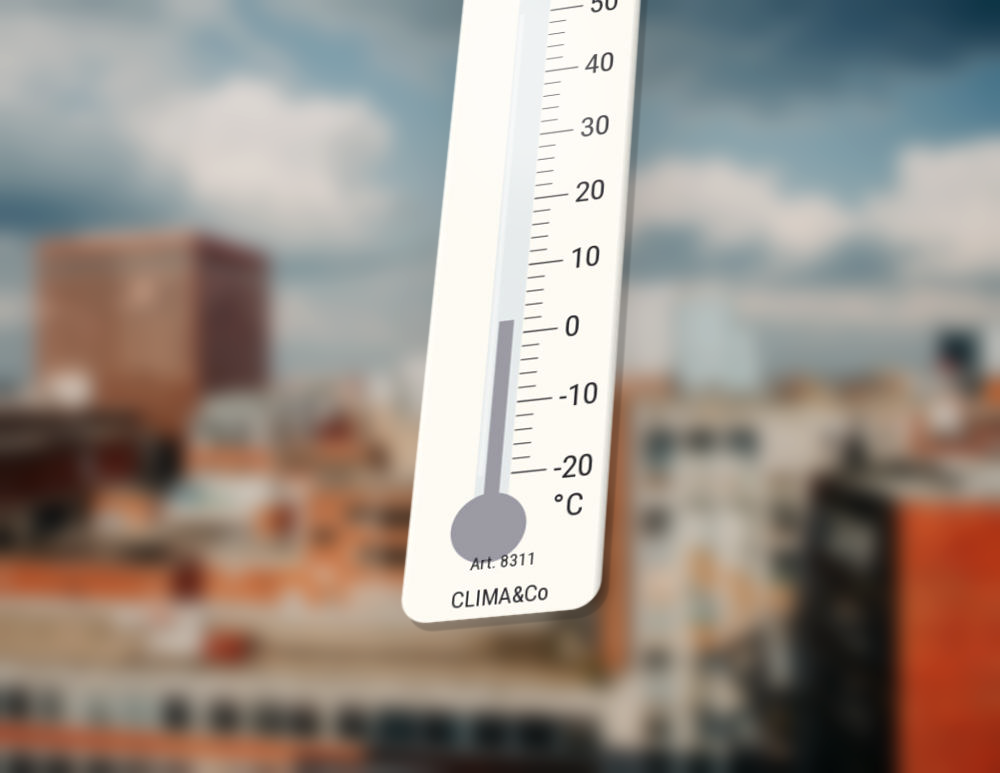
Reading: **2** °C
